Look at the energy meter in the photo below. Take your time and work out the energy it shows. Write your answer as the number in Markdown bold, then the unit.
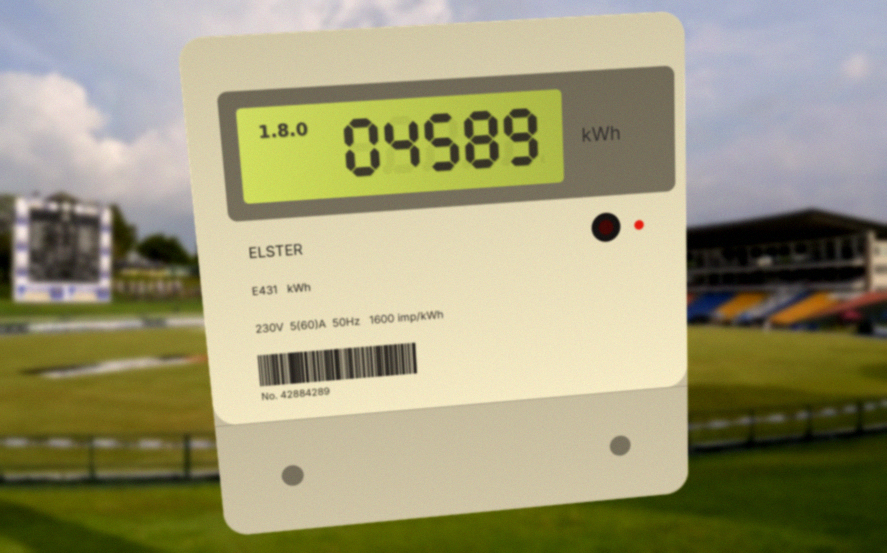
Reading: **4589** kWh
